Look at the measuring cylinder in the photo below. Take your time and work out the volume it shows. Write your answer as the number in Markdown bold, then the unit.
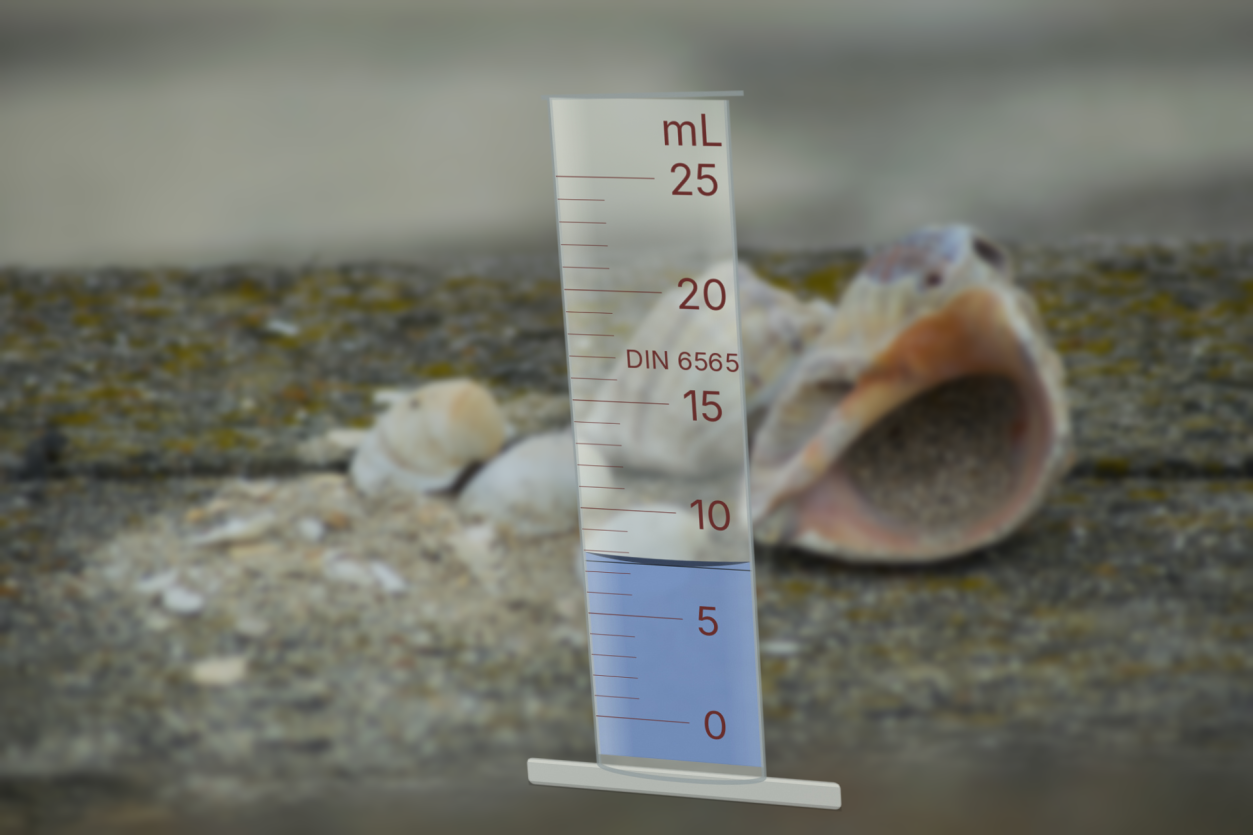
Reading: **7.5** mL
